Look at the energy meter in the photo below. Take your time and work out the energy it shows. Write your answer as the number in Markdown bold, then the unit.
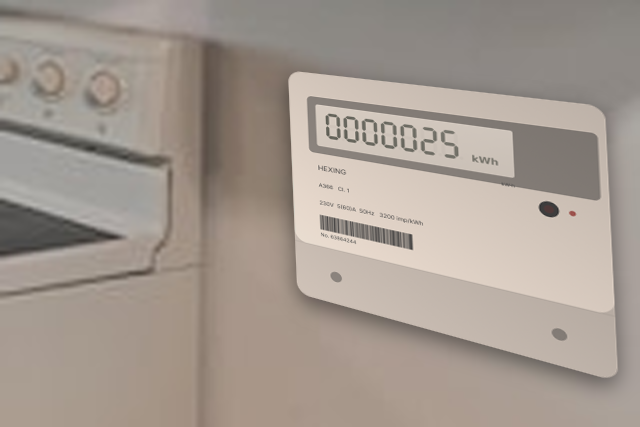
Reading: **25** kWh
